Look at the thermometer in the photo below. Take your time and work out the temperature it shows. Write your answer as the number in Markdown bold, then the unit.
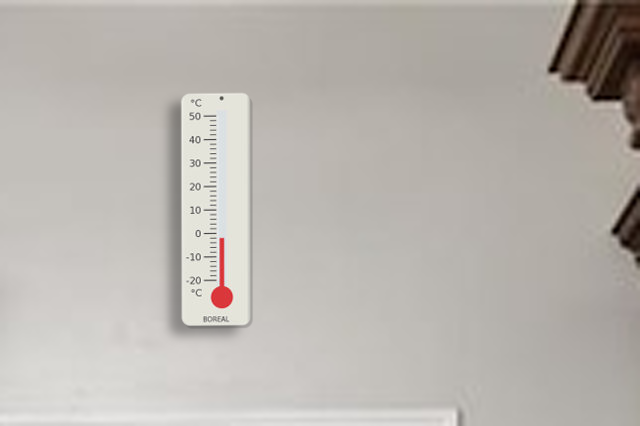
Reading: **-2** °C
